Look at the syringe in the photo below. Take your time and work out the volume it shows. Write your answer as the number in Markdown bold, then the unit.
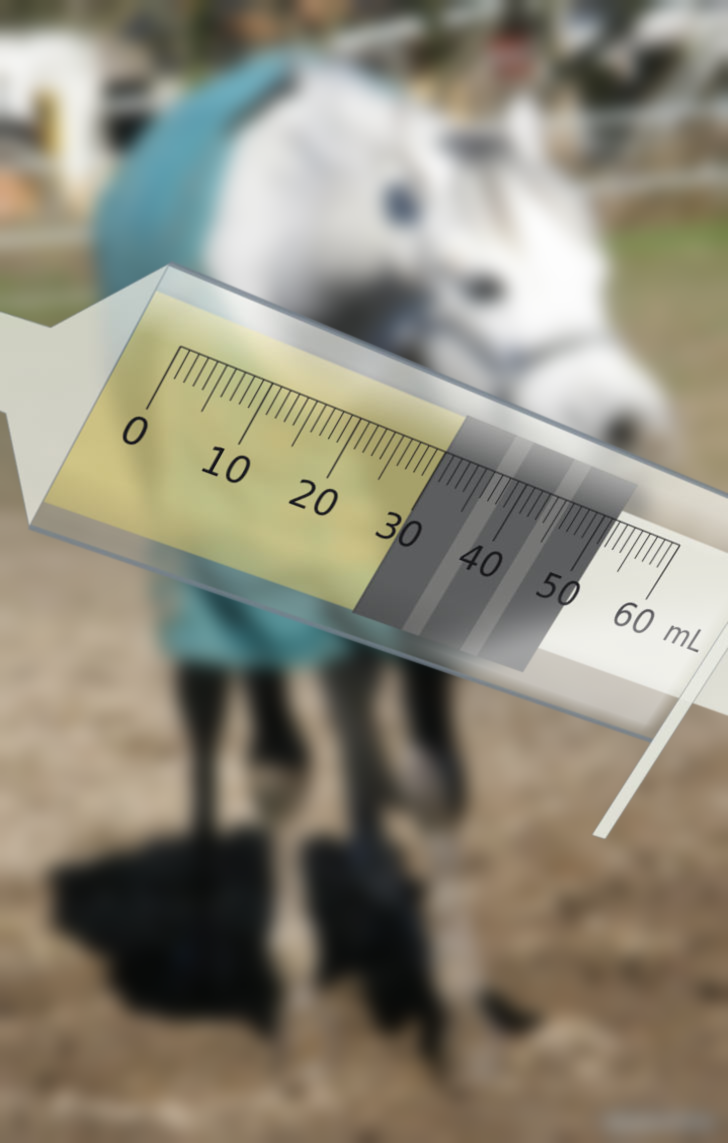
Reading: **30** mL
